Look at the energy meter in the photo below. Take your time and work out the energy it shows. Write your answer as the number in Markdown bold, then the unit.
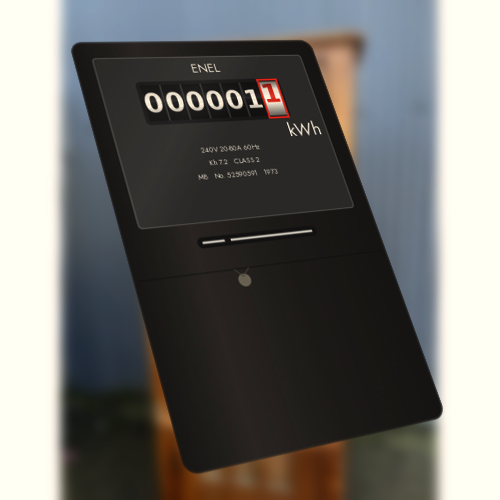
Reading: **1.1** kWh
